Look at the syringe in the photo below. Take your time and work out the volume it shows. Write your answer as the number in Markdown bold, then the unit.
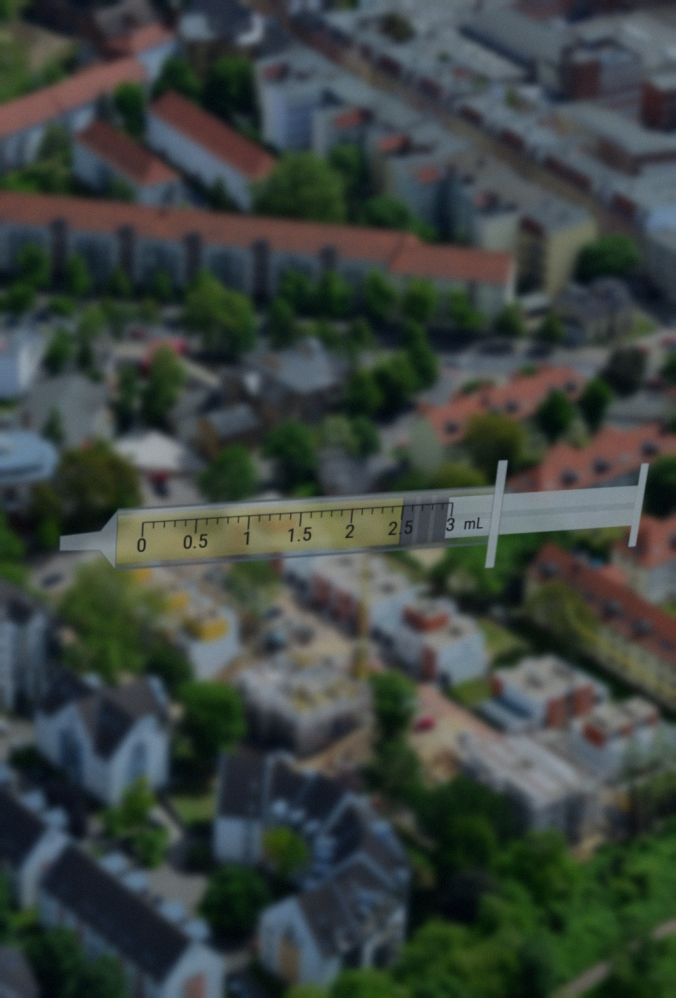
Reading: **2.5** mL
